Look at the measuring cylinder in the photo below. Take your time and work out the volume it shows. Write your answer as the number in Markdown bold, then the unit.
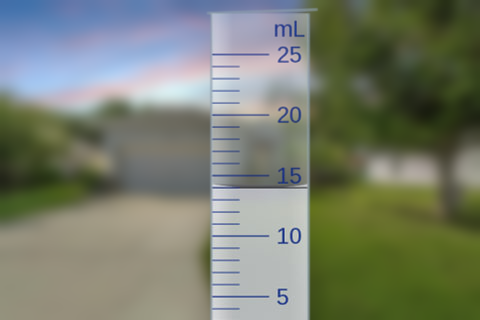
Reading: **14** mL
